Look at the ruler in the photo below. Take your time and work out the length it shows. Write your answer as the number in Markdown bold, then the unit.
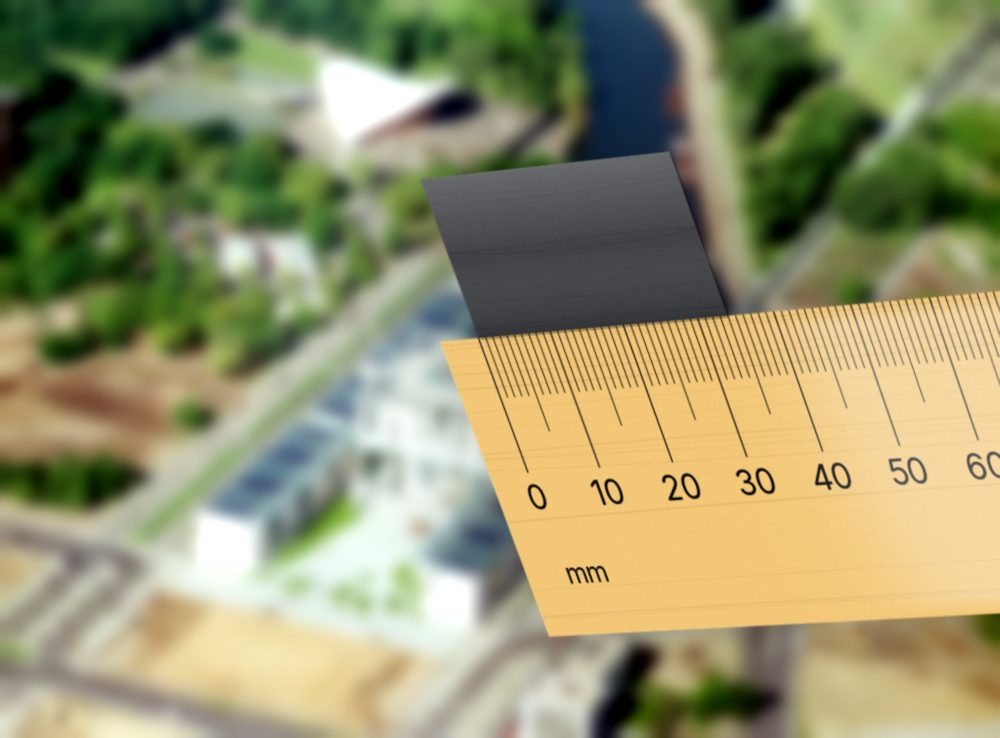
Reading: **34** mm
